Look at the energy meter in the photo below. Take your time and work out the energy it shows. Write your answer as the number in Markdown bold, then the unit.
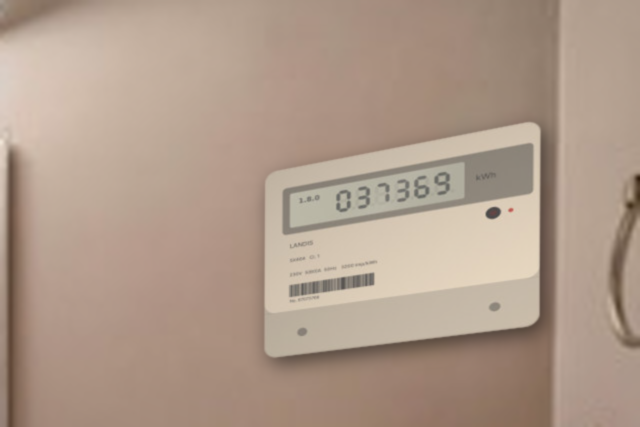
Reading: **37369** kWh
